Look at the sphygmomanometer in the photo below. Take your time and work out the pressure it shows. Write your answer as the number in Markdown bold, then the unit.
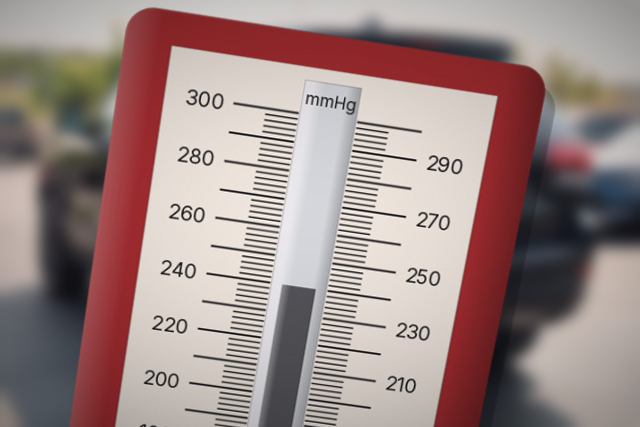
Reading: **240** mmHg
